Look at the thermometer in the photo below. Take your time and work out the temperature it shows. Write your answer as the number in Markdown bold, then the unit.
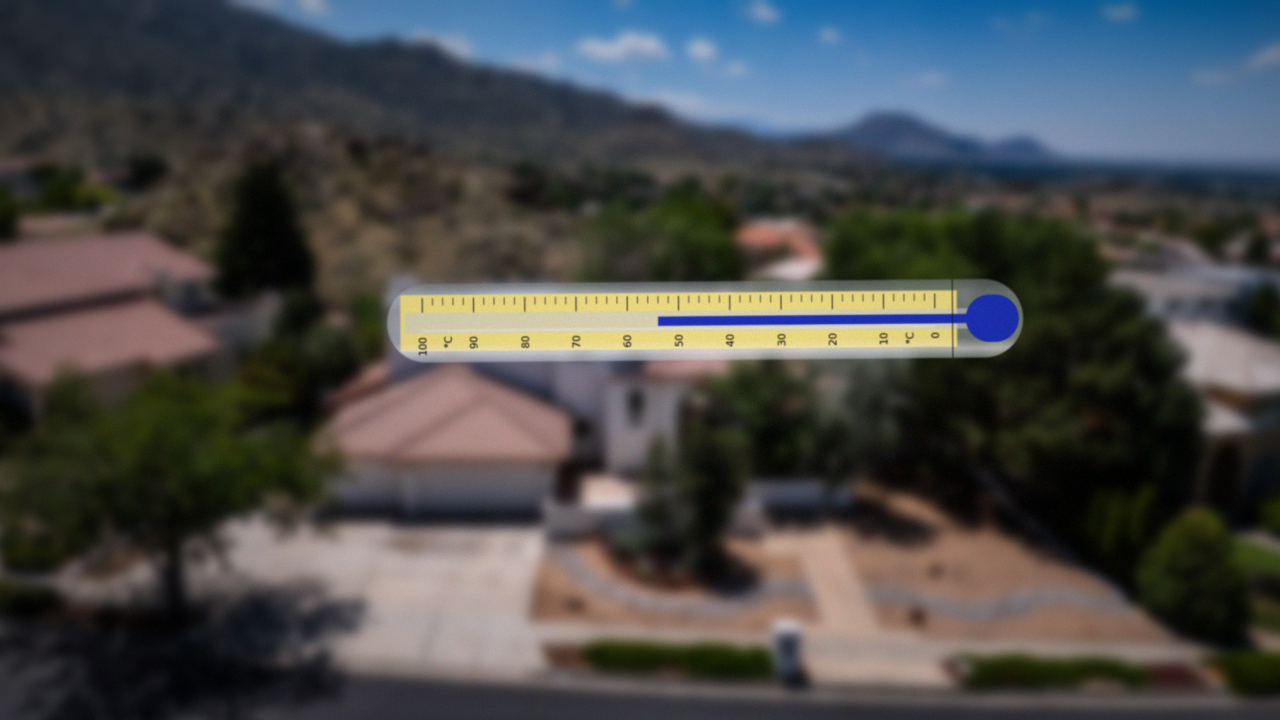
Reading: **54** °C
